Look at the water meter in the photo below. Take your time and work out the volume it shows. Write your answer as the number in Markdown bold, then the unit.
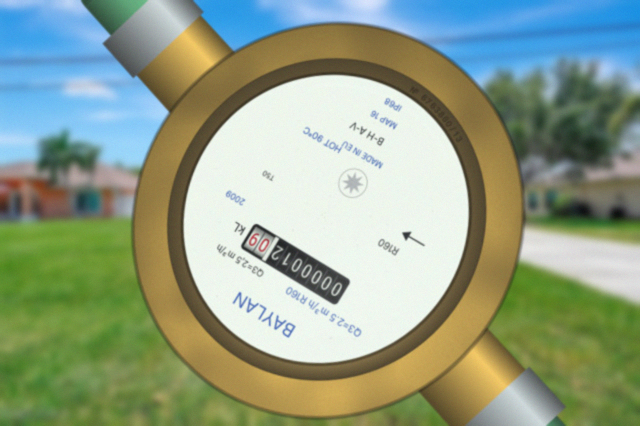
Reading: **12.09** kL
